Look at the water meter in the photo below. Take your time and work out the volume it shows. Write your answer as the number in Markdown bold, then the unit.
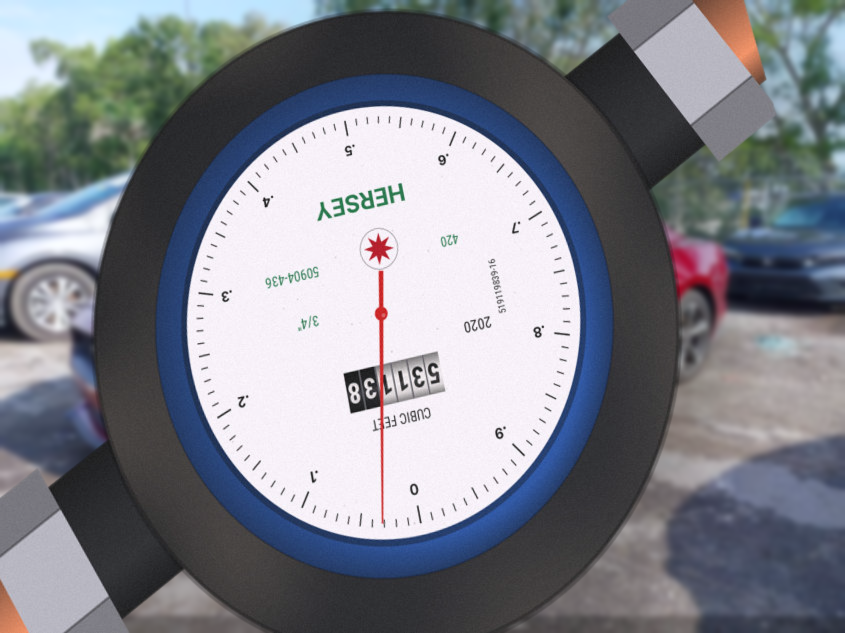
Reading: **531138.03** ft³
